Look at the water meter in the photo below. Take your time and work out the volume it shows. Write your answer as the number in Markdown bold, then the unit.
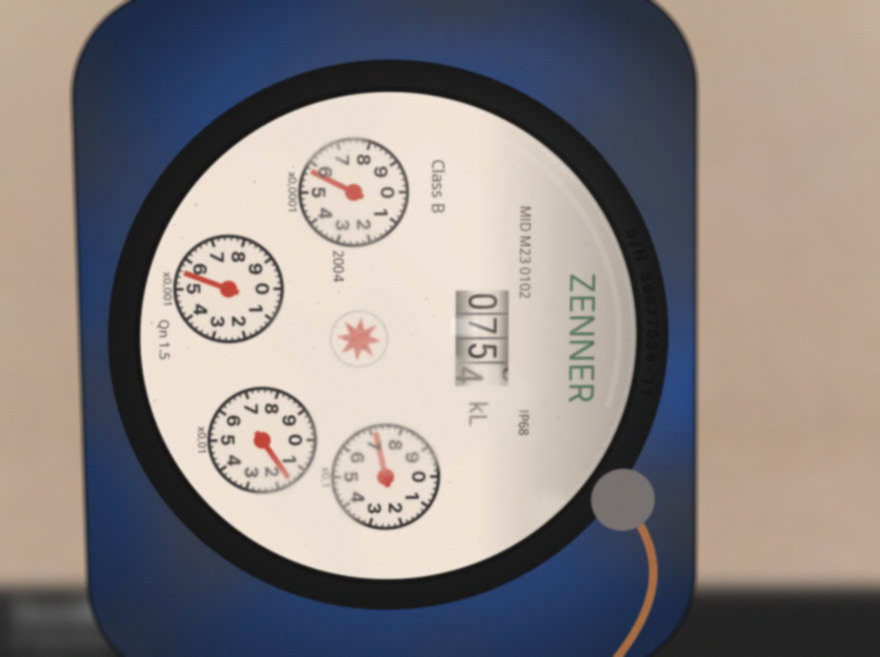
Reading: **753.7155** kL
